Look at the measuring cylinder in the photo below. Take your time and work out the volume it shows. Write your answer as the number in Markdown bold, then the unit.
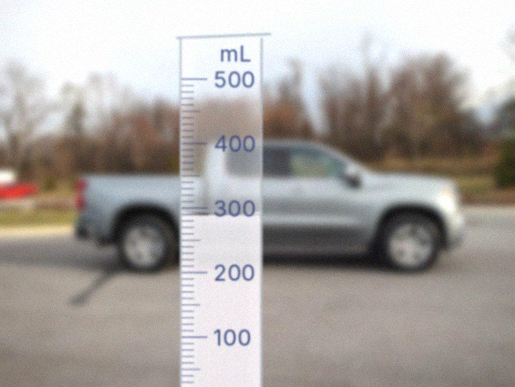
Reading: **290** mL
